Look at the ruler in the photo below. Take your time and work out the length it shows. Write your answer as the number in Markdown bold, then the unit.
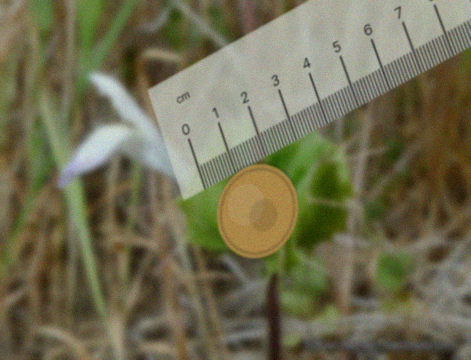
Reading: **2.5** cm
